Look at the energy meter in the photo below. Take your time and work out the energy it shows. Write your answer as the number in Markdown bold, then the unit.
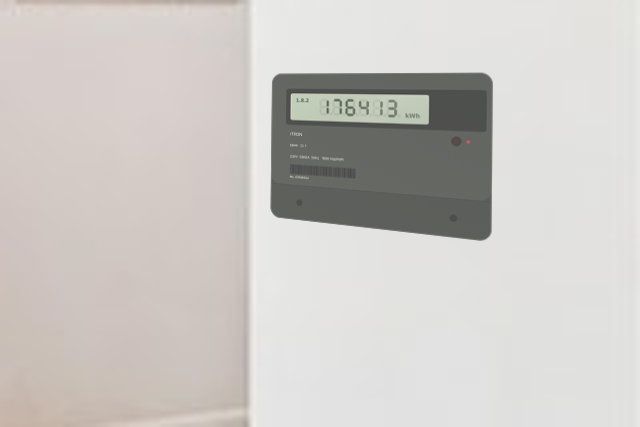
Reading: **176413** kWh
